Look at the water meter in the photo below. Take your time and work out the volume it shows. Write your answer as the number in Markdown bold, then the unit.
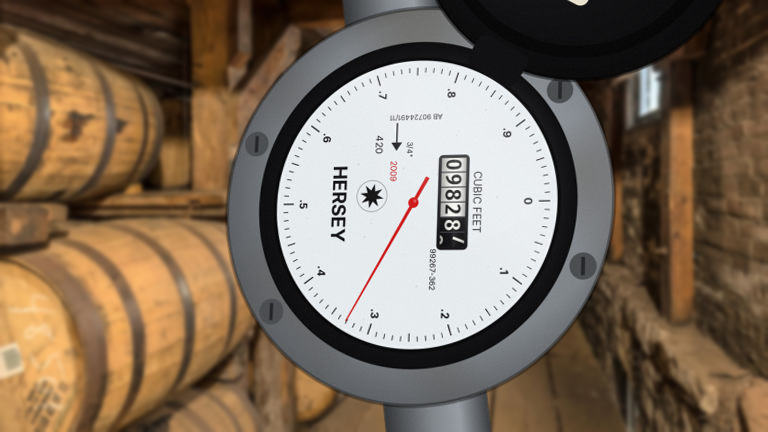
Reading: **98287.33** ft³
